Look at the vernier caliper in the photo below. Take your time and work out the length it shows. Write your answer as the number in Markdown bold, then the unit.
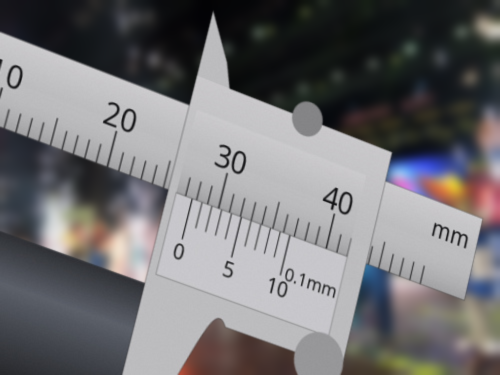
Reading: **27.6** mm
